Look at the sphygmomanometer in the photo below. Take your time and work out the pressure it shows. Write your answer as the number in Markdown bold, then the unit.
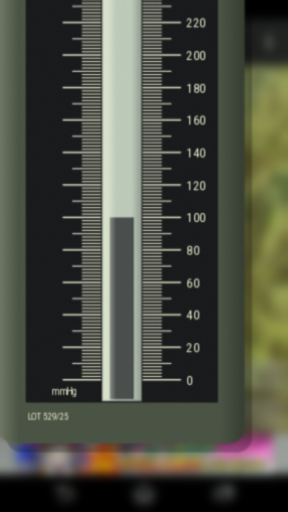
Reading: **100** mmHg
